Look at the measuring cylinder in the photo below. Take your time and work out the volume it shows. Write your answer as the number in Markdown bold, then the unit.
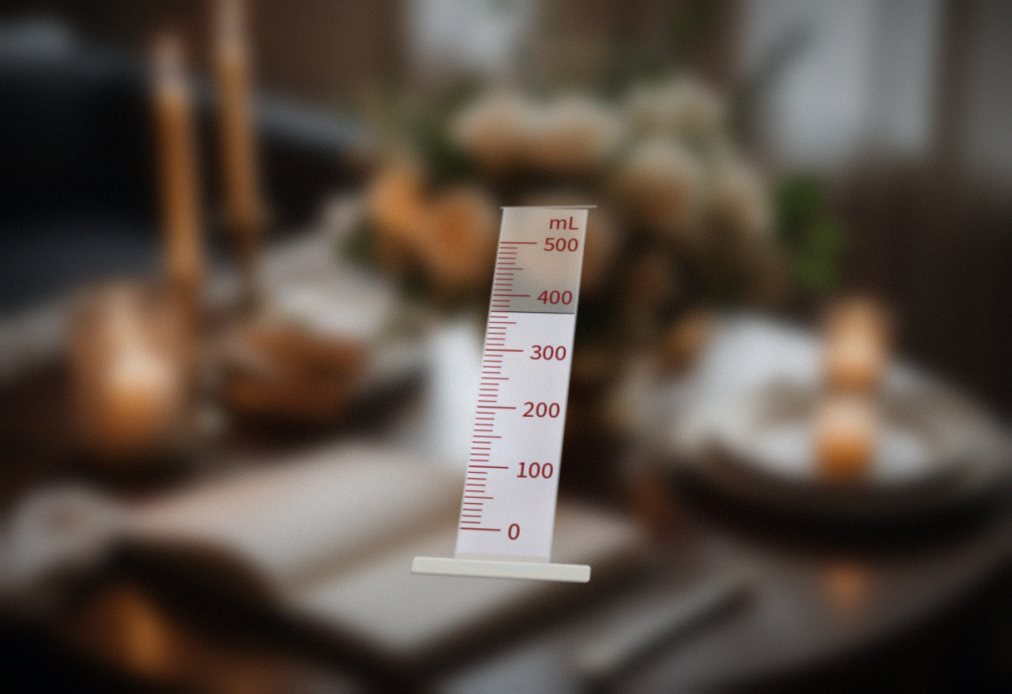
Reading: **370** mL
